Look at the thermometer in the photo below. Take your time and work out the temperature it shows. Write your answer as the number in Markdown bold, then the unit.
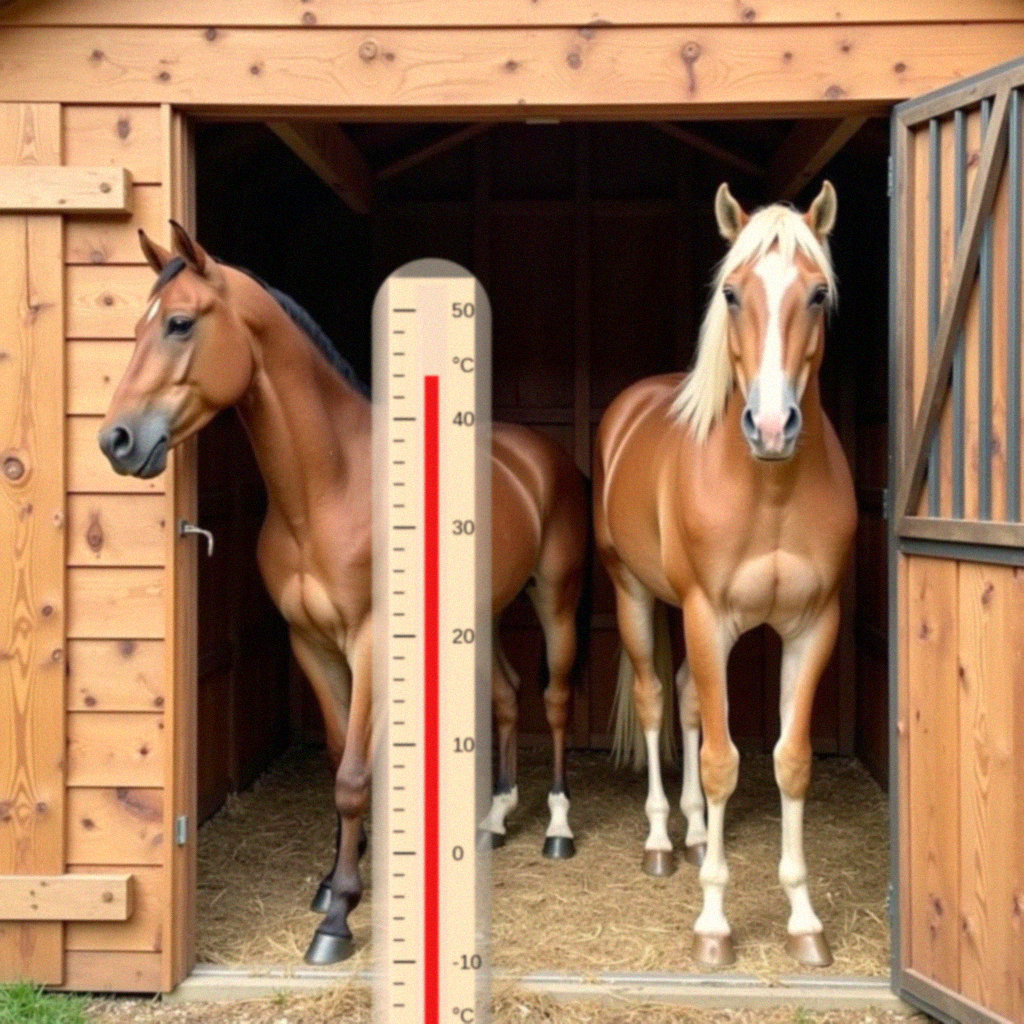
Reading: **44** °C
